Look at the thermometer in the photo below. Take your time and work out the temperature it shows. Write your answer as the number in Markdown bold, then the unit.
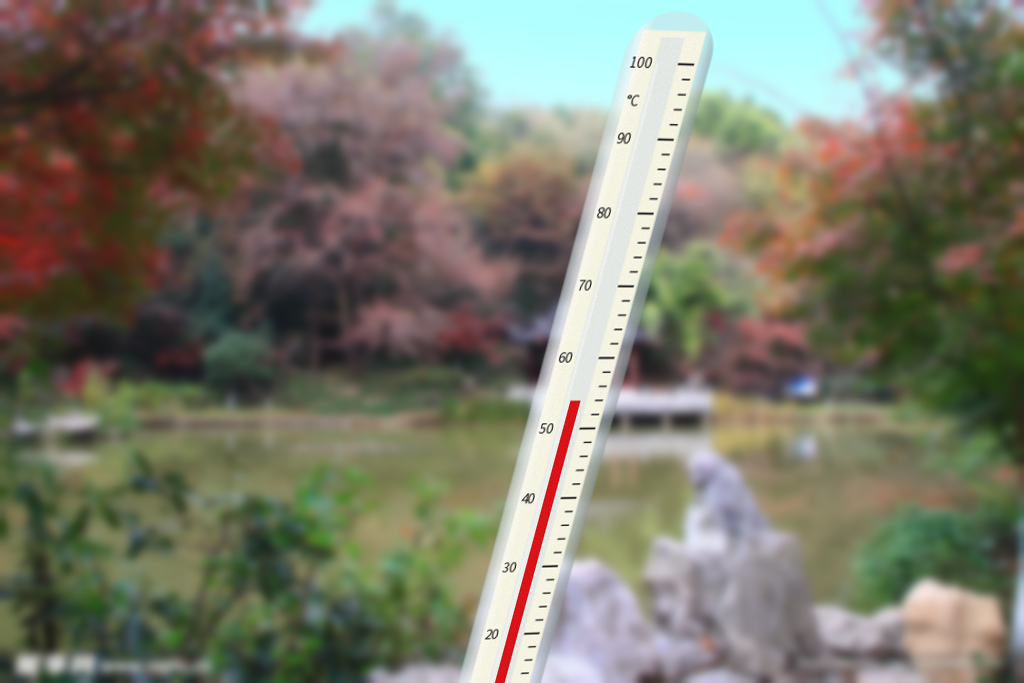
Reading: **54** °C
